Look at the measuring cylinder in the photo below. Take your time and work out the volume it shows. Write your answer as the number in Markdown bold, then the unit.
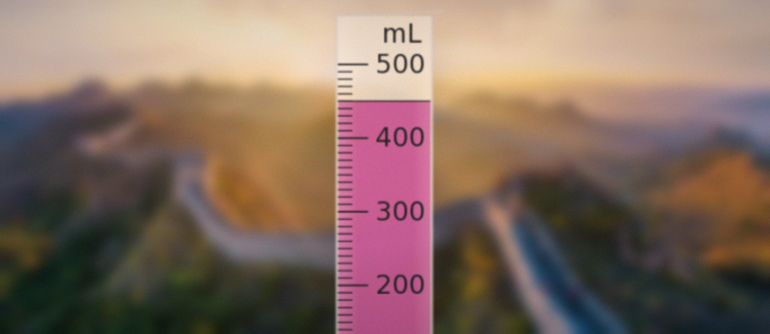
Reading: **450** mL
